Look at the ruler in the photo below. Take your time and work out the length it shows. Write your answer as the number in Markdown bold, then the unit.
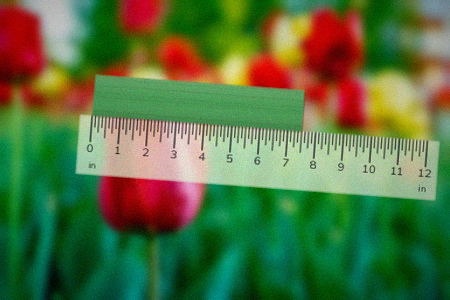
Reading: **7.5** in
